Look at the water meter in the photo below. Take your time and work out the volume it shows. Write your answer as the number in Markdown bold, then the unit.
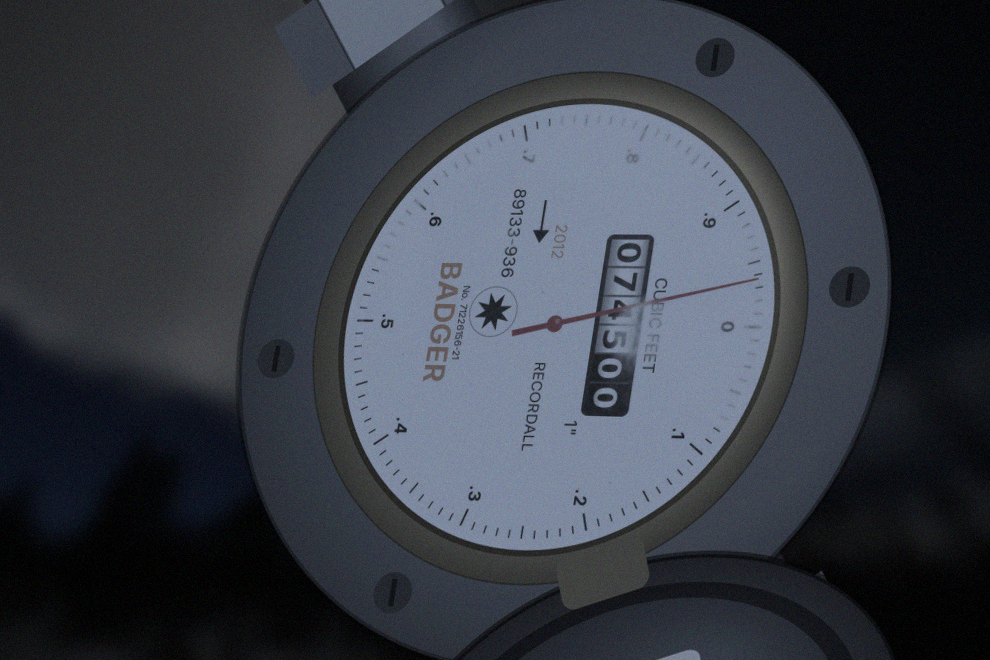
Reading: **74499.96** ft³
